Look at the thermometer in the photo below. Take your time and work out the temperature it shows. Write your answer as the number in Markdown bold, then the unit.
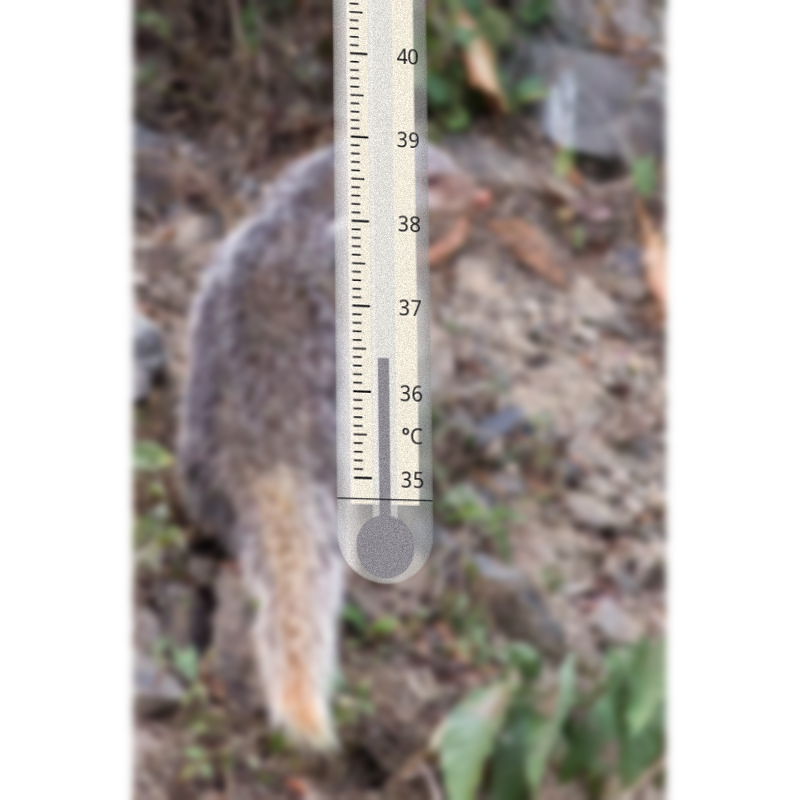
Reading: **36.4** °C
